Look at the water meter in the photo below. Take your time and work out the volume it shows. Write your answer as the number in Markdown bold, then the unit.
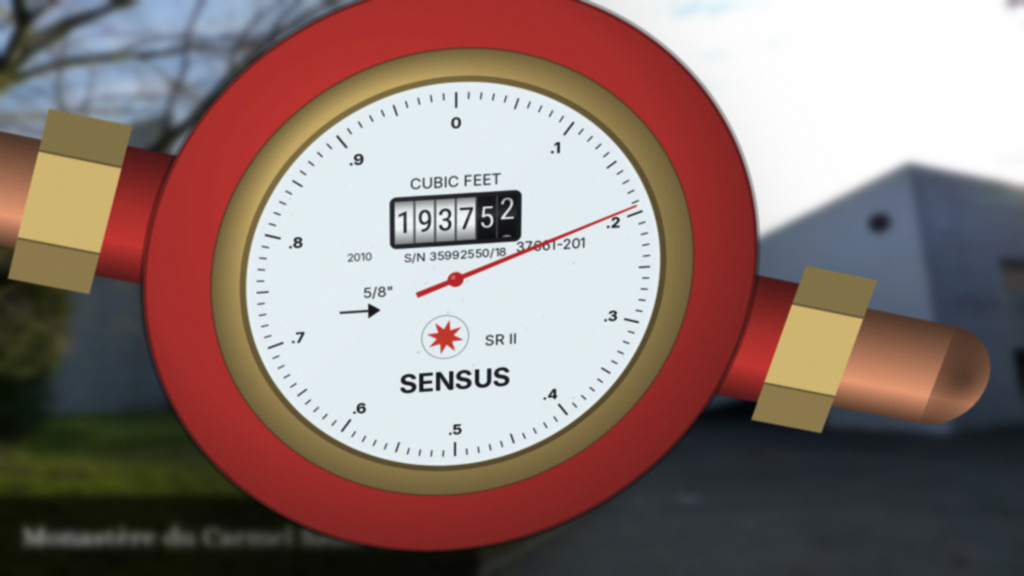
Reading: **193752.19** ft³
